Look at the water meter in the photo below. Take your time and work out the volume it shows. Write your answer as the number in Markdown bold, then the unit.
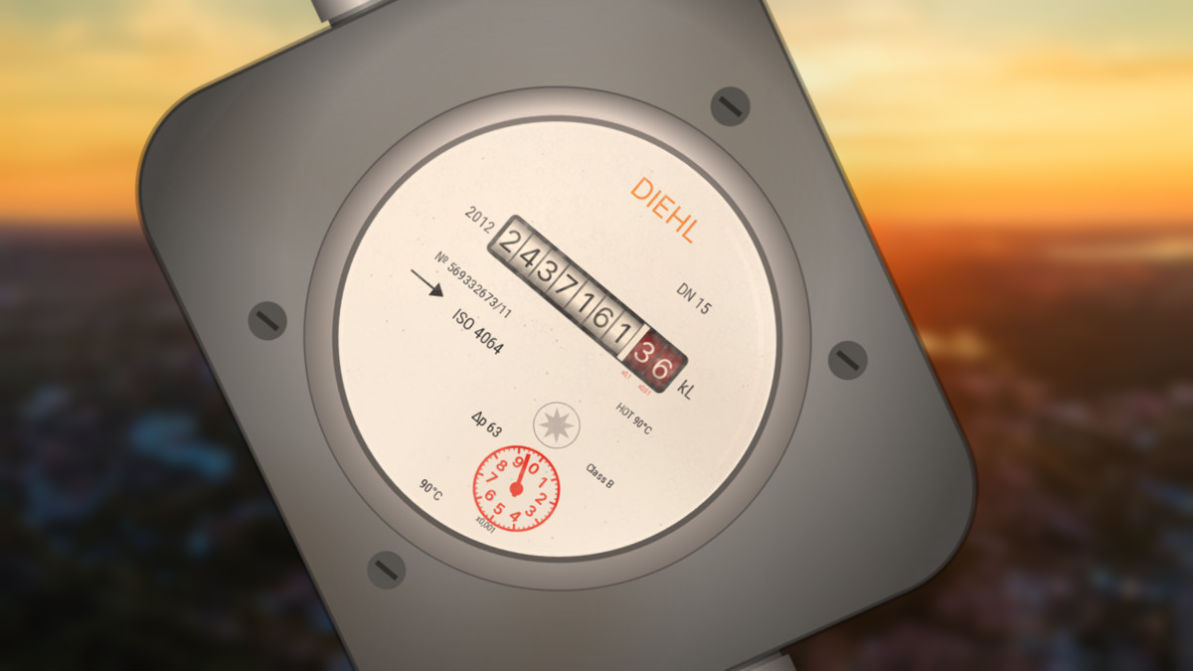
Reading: **2437161.359** kL
